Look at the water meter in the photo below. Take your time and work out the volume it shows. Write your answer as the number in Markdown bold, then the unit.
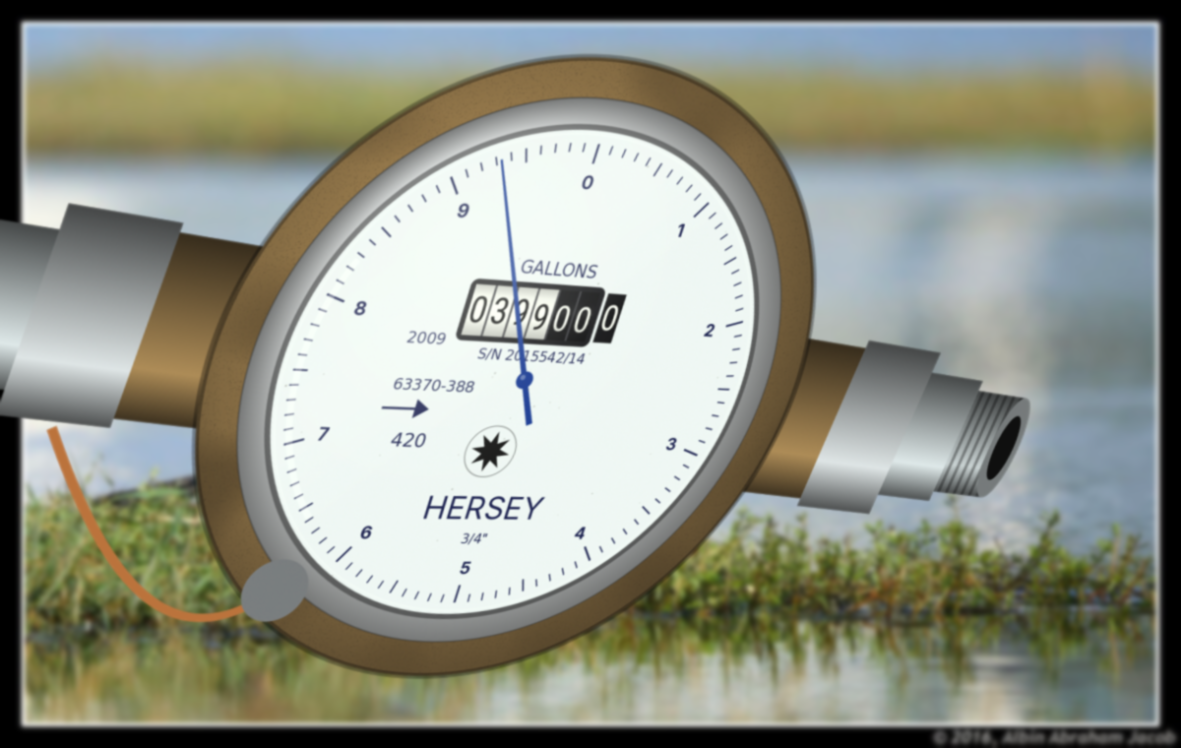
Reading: **398999.3** gal
